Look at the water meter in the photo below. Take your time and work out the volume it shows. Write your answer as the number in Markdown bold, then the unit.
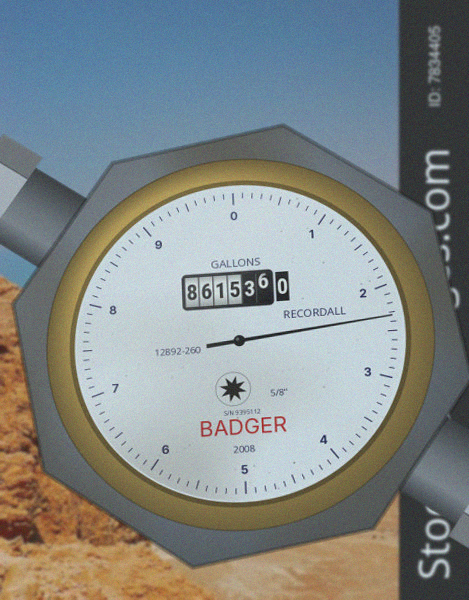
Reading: **8615362.3** gal
